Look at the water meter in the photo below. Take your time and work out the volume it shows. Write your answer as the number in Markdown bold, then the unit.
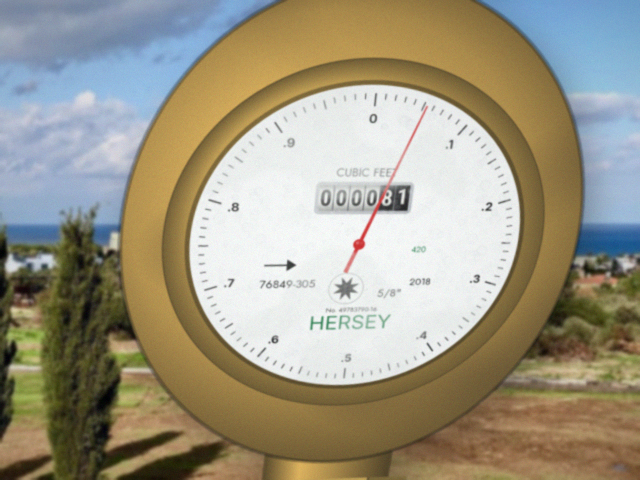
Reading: **81.05** ft³
